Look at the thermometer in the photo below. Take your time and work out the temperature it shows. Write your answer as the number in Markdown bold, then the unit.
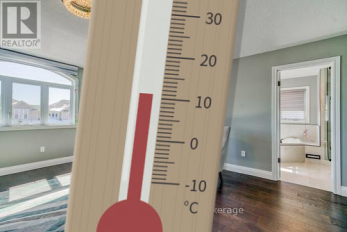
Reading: **11** °C
